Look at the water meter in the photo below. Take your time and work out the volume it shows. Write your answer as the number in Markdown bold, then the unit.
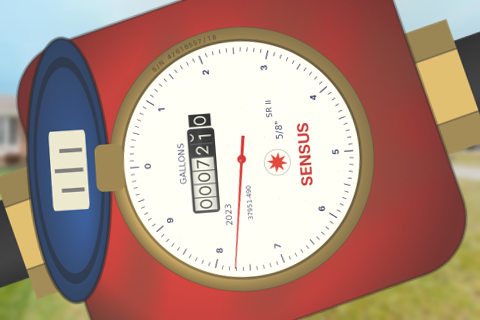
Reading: **7207.7** gal
